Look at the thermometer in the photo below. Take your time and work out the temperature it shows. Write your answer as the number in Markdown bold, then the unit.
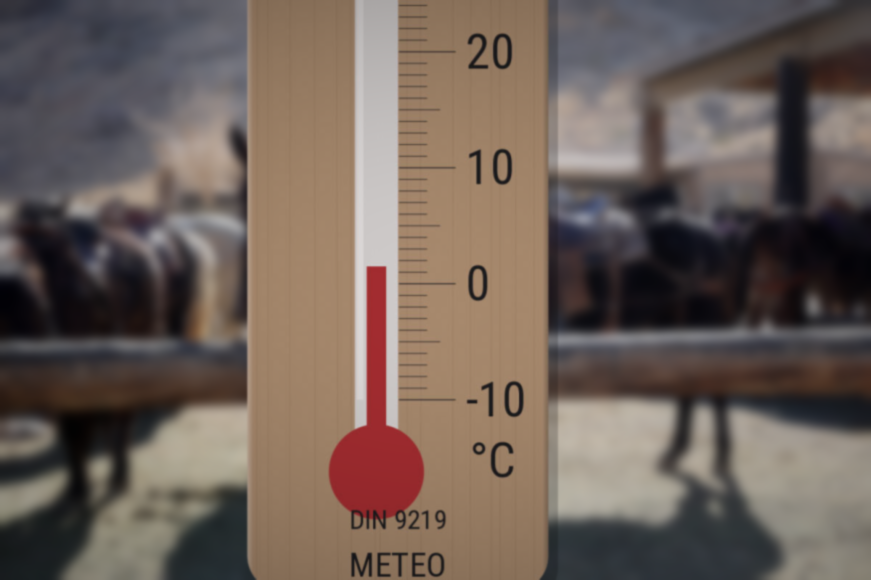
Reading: **1.5** °C
